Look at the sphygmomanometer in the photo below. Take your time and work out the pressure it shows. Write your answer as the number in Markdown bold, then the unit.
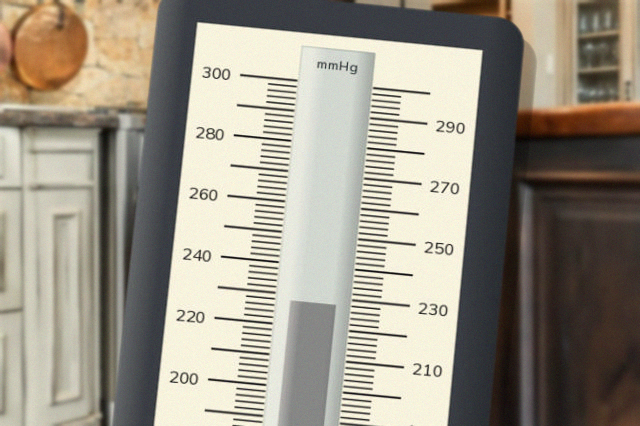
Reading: **228** mmHg
